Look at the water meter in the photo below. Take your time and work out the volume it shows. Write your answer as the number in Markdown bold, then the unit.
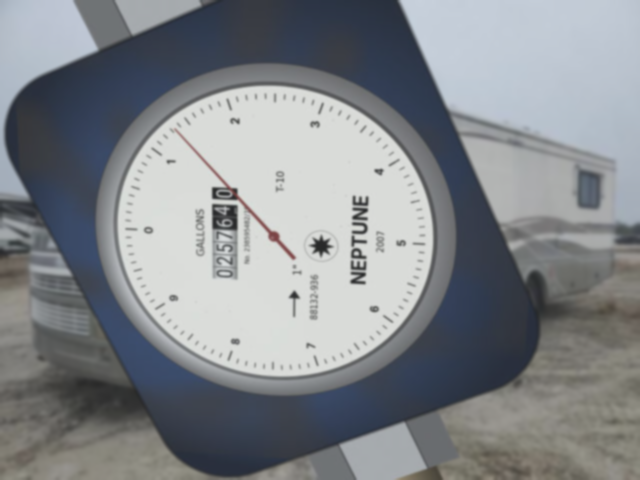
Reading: **257641.3** gal
